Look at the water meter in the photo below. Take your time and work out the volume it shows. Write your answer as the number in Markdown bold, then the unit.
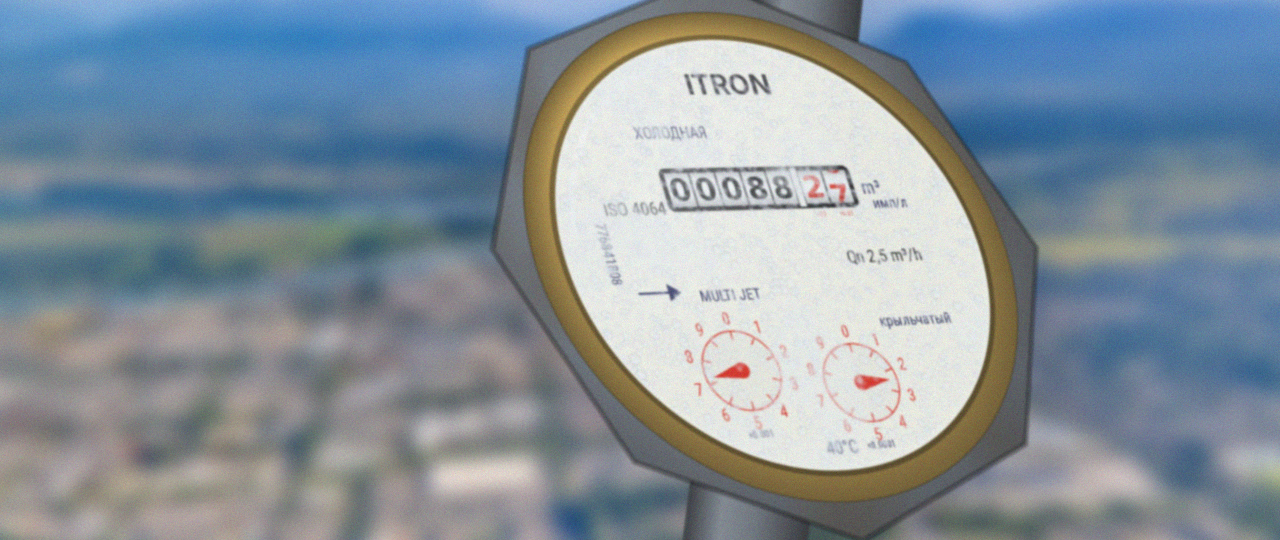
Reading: **88.2672** m³
